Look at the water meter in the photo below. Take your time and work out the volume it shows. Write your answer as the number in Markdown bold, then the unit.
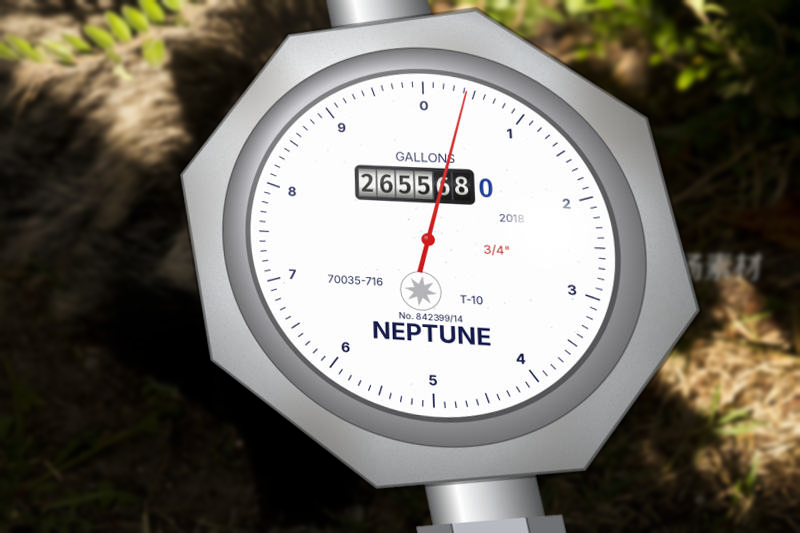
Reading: **2655680.4** gal
